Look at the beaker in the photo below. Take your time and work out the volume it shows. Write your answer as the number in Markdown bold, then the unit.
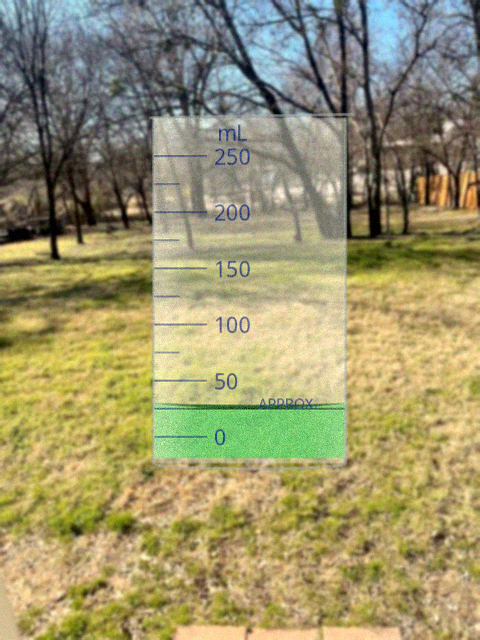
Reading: **25** mL
